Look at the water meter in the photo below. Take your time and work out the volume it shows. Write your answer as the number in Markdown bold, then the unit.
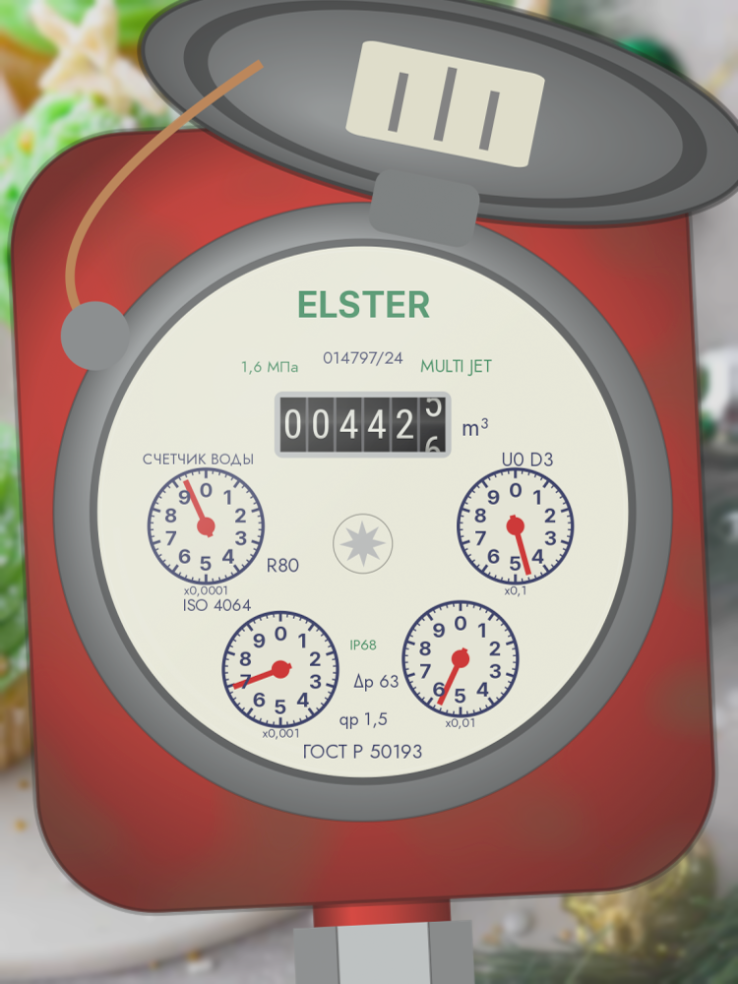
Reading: **4425.4569** m³
